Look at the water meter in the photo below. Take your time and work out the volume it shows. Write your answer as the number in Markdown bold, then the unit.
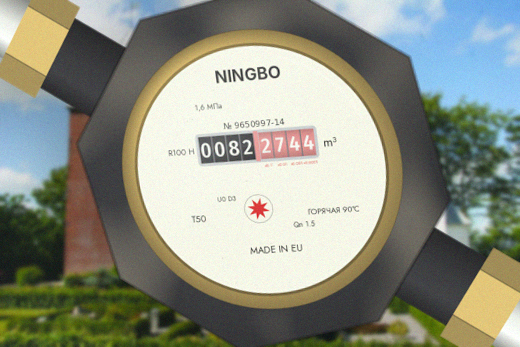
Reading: **82.2744** m³
